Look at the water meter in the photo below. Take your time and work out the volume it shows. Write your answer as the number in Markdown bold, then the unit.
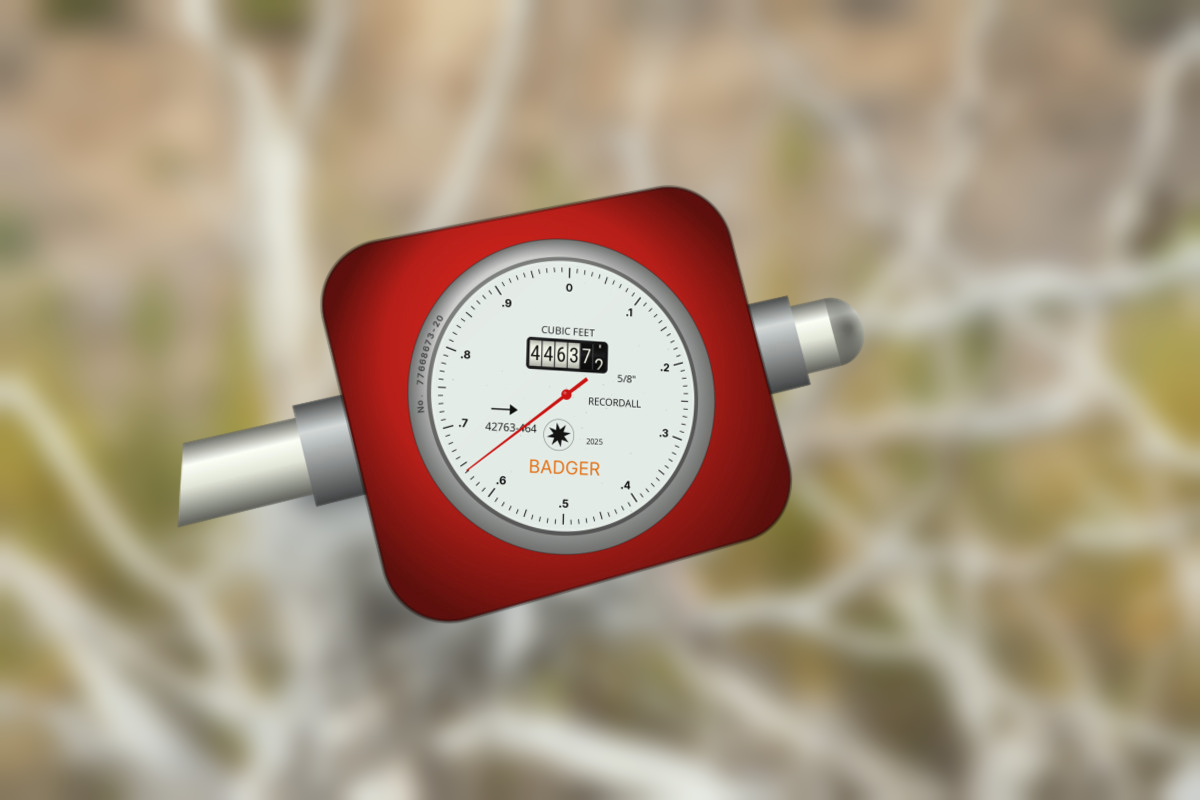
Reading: **446371.64** ft³
